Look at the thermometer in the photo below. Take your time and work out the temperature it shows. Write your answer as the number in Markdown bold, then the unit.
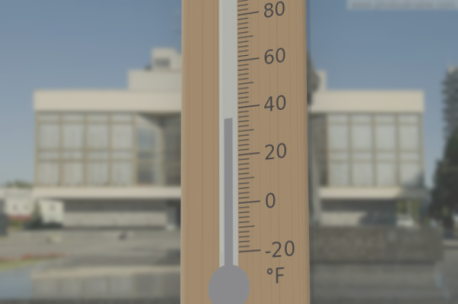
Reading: **36** °F
